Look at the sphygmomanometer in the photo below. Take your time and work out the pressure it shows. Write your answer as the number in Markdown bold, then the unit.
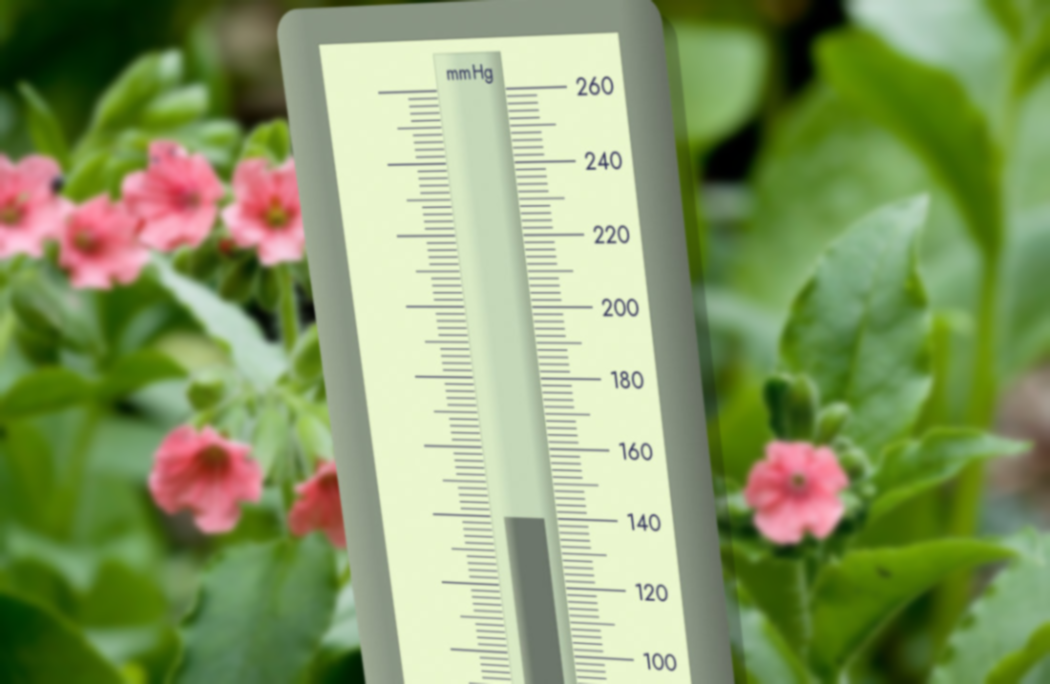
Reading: **140** mmHg
